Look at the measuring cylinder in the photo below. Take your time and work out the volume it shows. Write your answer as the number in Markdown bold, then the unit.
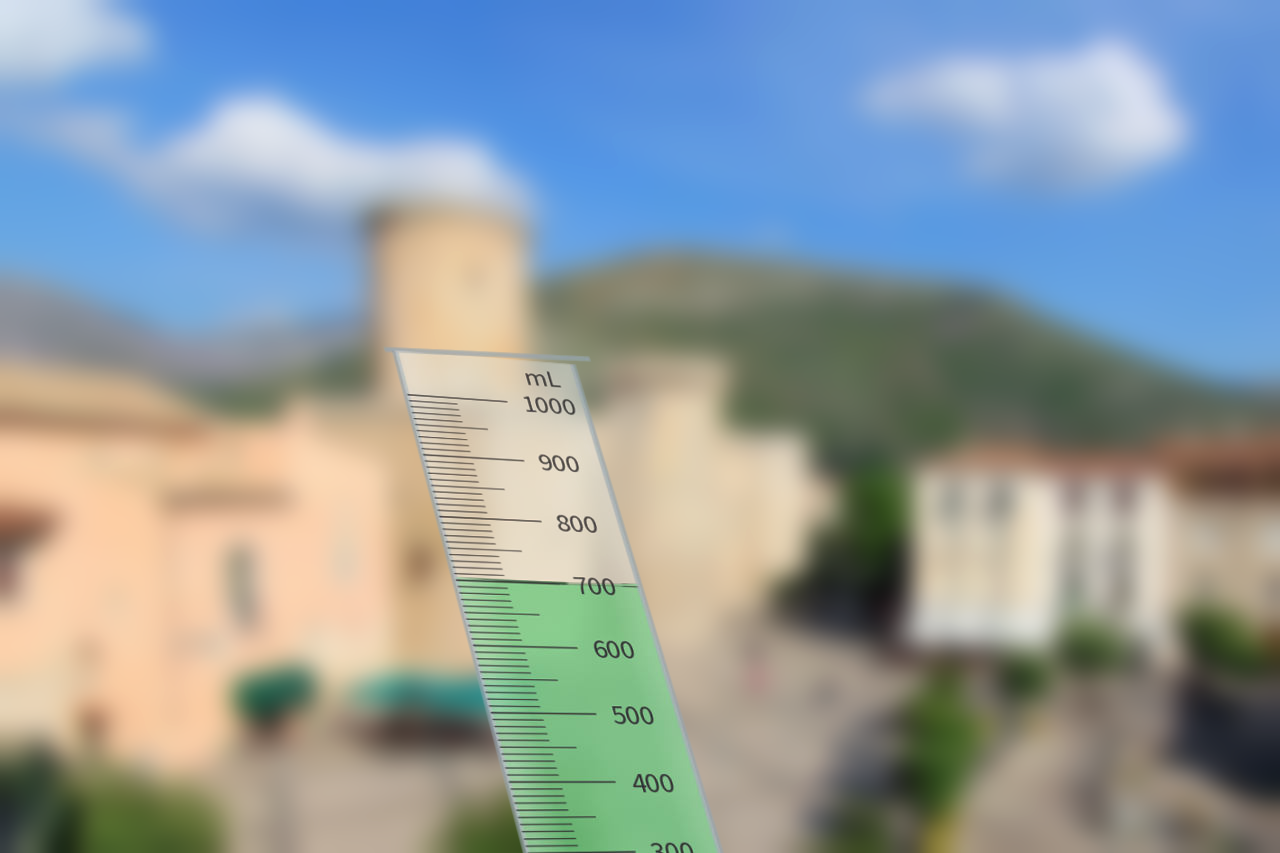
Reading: **700** mL
